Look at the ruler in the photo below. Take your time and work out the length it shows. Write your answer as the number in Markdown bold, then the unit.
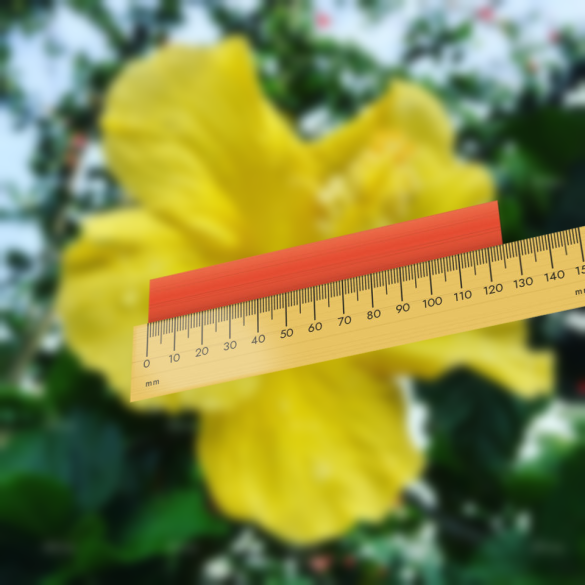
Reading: **125** mm
